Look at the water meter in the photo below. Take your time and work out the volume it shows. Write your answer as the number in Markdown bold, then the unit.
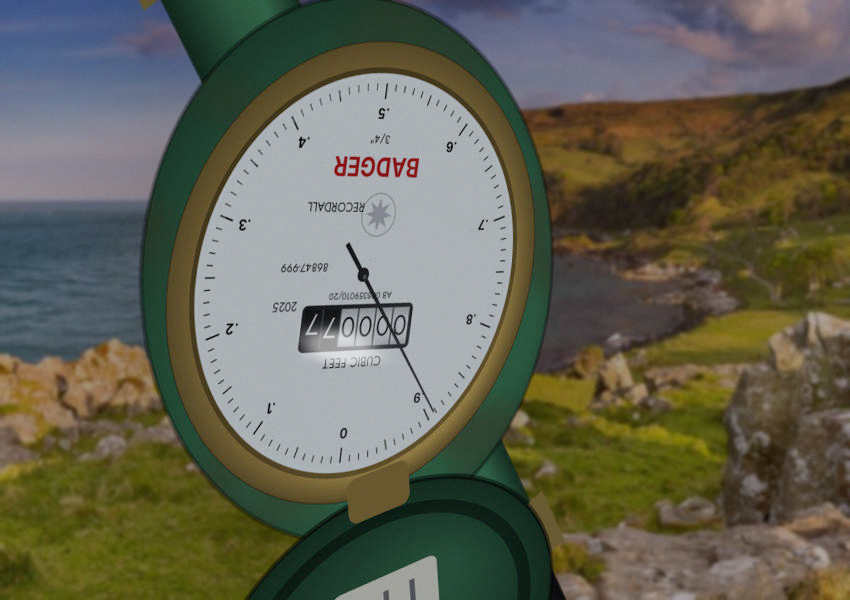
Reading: **76.89** ft³
